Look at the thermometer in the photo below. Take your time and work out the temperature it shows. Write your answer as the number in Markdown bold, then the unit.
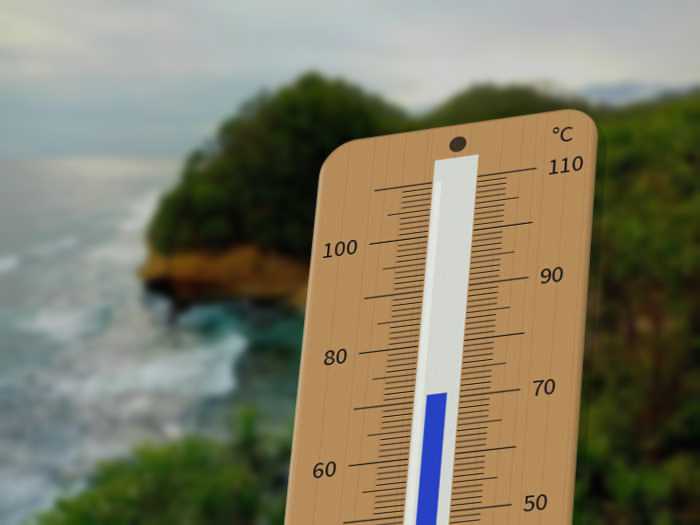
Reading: **71** °C
